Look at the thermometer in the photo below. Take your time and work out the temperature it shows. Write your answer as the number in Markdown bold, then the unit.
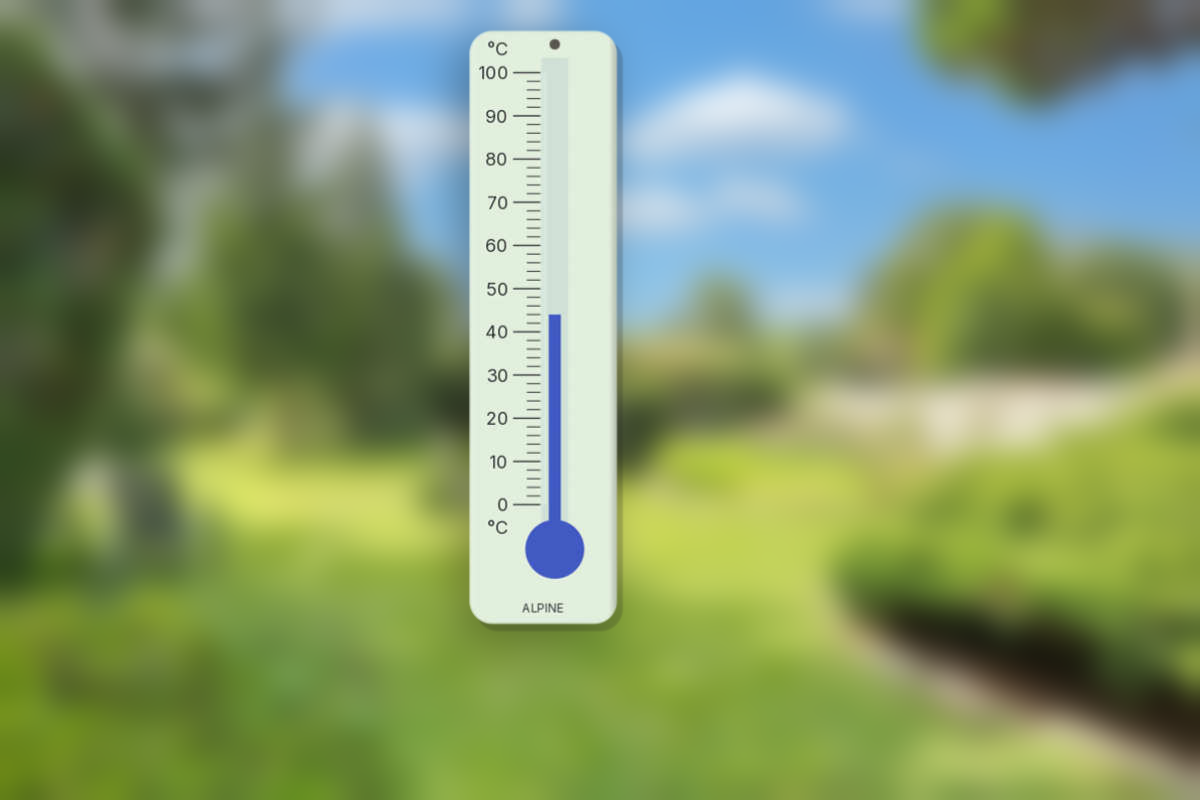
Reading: **44** °C
